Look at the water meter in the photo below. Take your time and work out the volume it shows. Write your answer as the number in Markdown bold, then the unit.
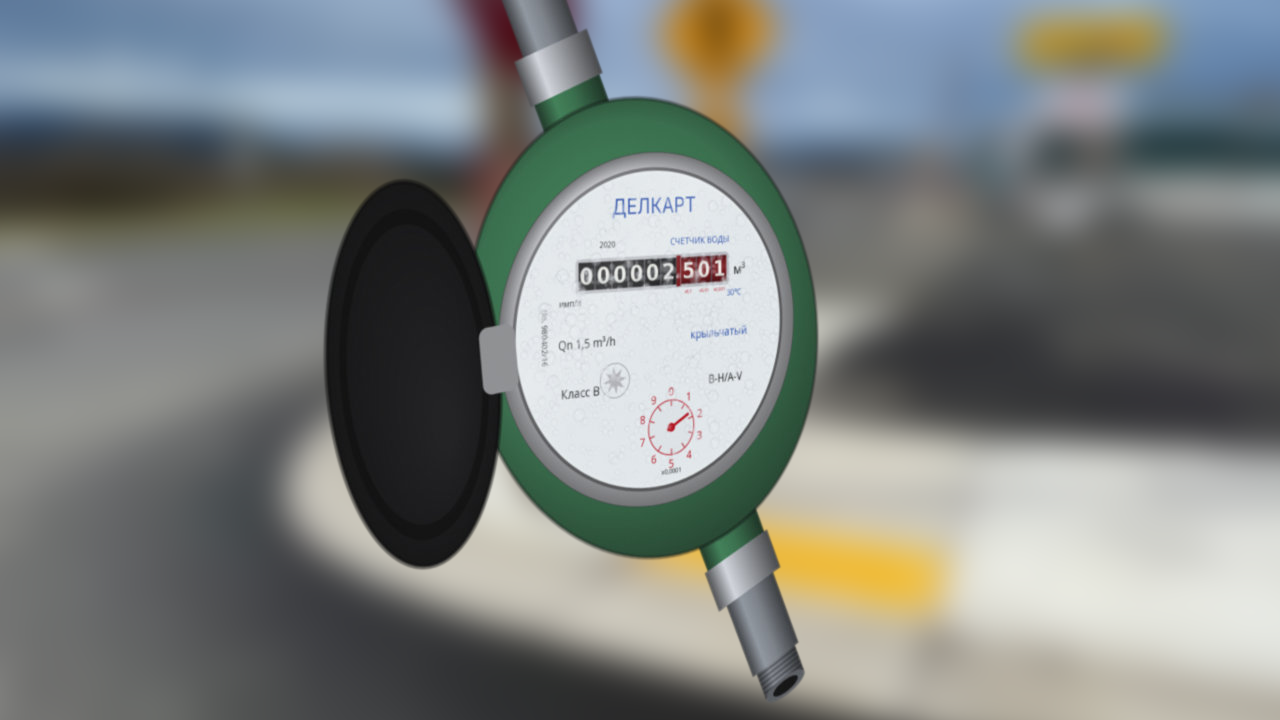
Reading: **2.5011** m³
